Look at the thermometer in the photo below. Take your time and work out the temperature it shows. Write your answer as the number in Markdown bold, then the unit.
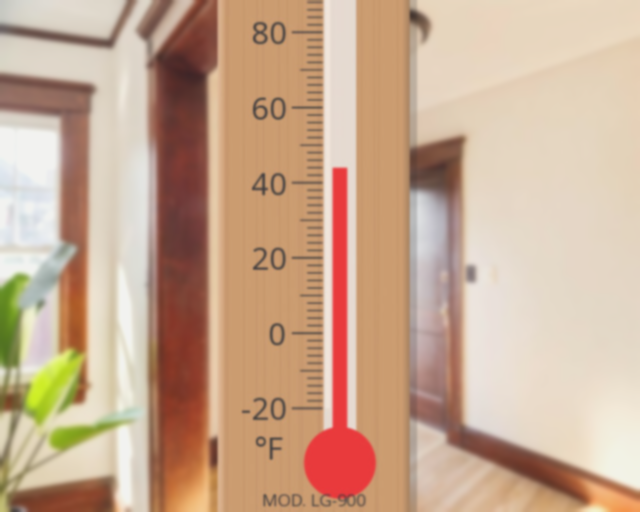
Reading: **44** °F
